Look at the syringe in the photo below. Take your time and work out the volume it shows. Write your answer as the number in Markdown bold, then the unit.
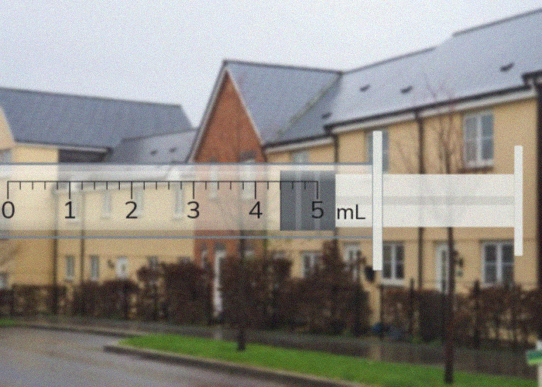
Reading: **4.4** mL
